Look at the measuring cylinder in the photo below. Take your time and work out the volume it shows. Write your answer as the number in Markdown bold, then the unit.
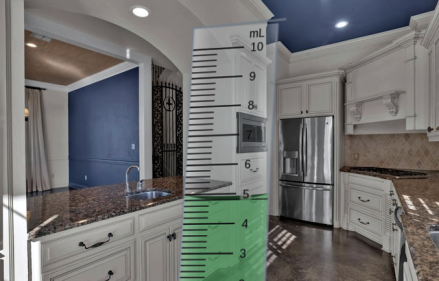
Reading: **4.8** mL
